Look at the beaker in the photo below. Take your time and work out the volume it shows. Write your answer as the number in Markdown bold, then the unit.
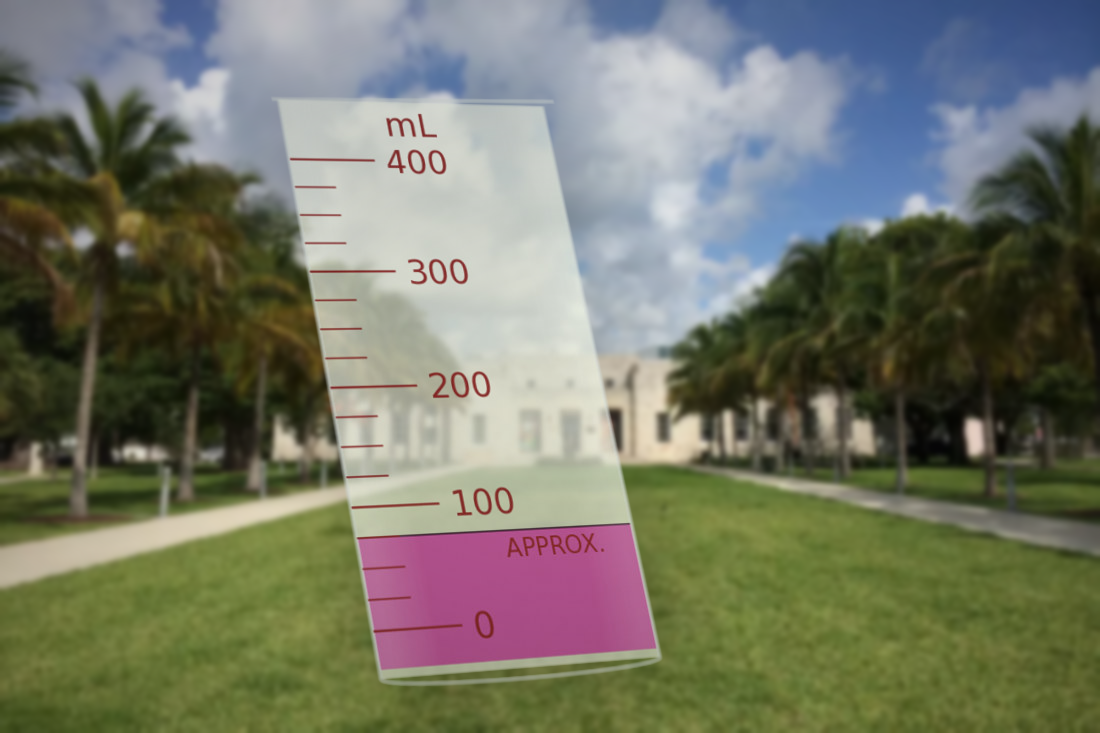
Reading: **75** mL
